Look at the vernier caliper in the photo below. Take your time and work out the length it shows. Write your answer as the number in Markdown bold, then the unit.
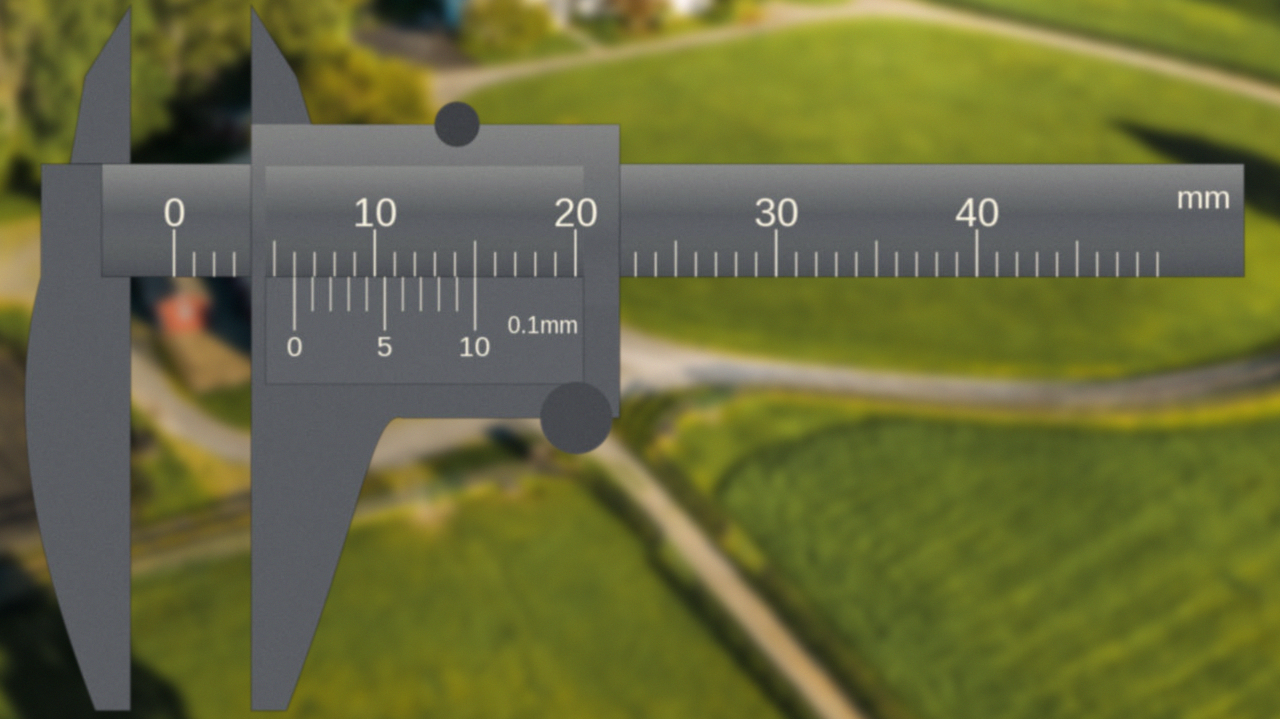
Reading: **6.0** mm
